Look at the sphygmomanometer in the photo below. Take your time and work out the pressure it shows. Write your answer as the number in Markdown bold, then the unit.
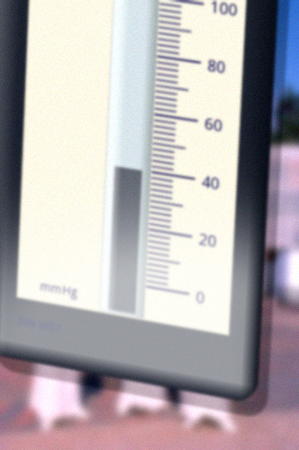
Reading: **40** mmHg
